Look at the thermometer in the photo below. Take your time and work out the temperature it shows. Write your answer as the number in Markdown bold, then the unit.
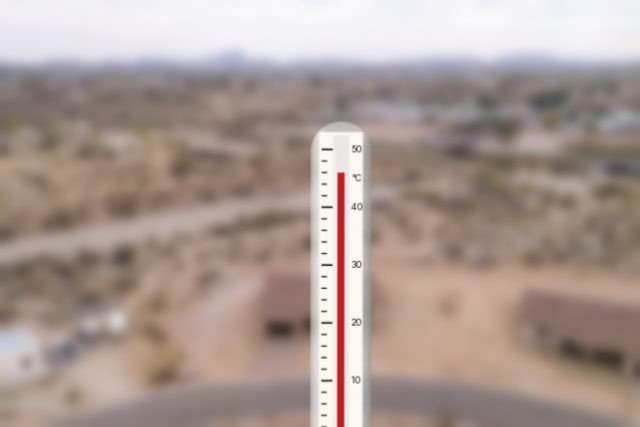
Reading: **46** °C
